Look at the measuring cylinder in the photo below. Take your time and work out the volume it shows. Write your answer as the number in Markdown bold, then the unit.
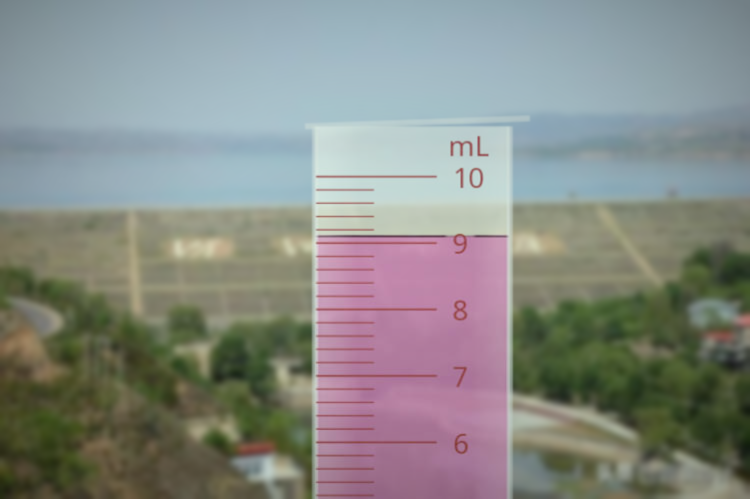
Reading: **9.1** mL
